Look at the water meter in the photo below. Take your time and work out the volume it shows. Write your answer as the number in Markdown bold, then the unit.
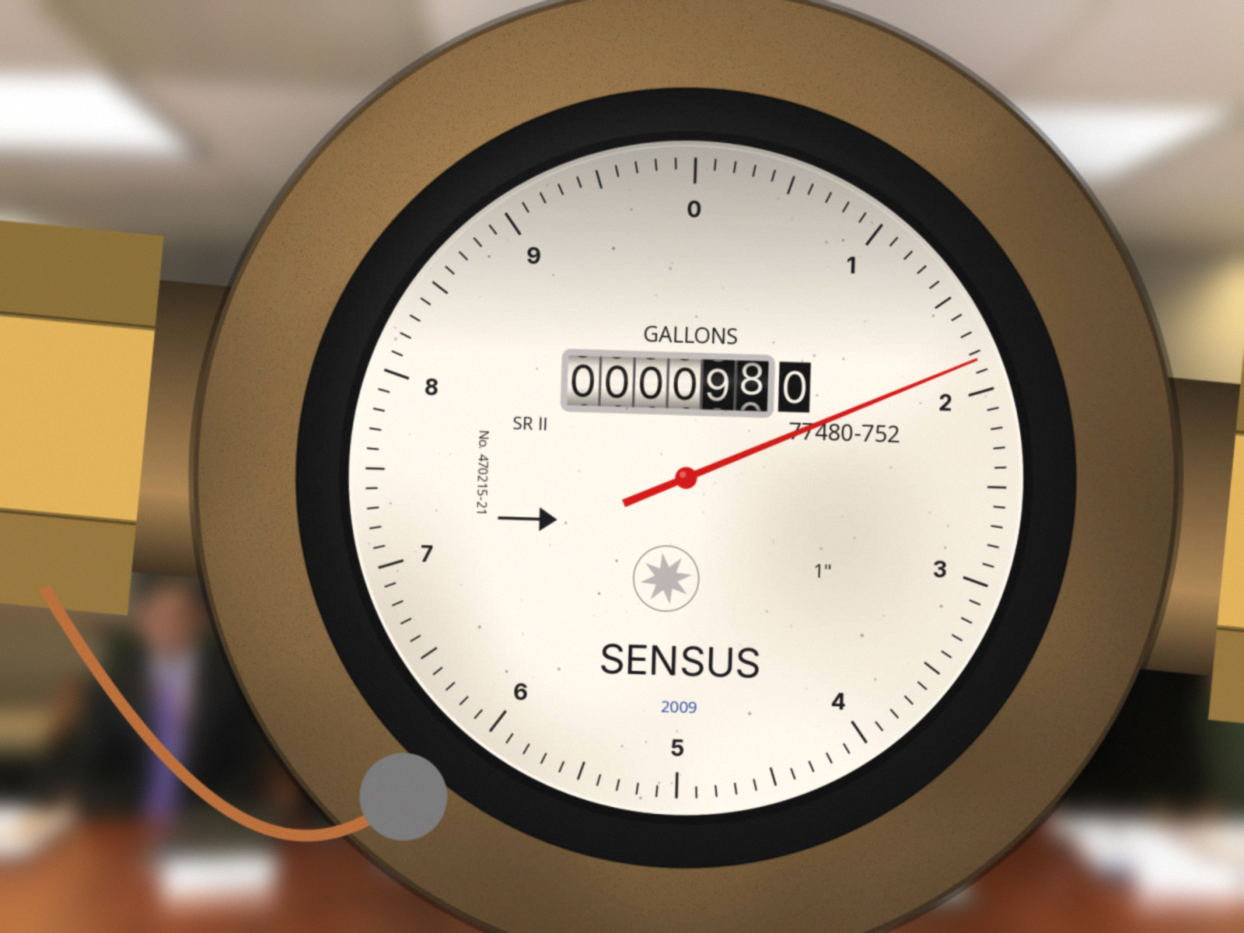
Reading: **981.8** gal
